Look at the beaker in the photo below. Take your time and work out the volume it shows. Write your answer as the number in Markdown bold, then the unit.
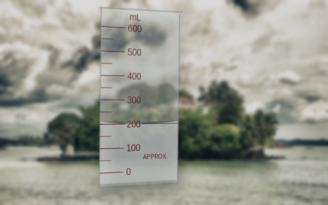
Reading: **200** mL
